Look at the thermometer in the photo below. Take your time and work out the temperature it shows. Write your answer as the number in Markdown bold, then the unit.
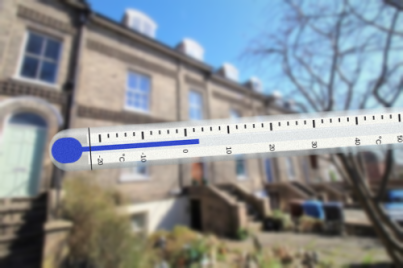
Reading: **3** °C
